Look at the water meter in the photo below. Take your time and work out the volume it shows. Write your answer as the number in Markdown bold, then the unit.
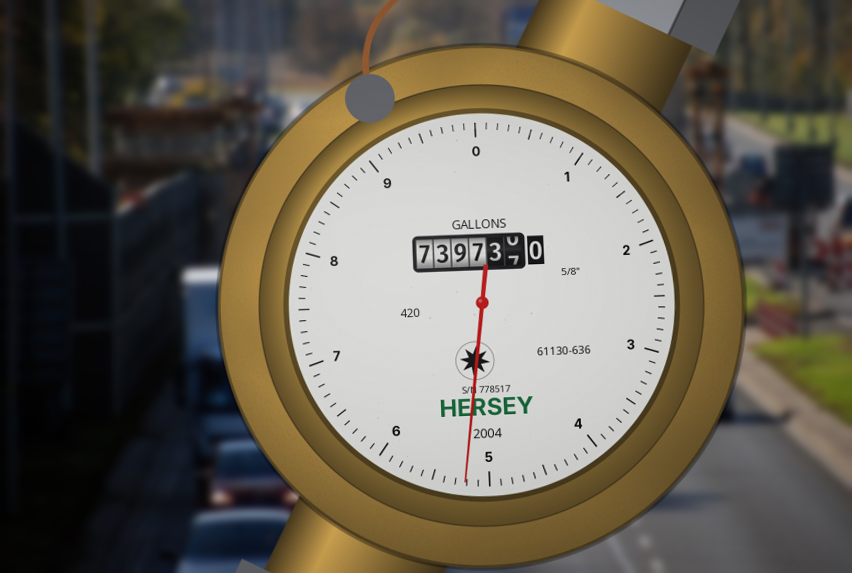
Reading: **7397365.2** gal
